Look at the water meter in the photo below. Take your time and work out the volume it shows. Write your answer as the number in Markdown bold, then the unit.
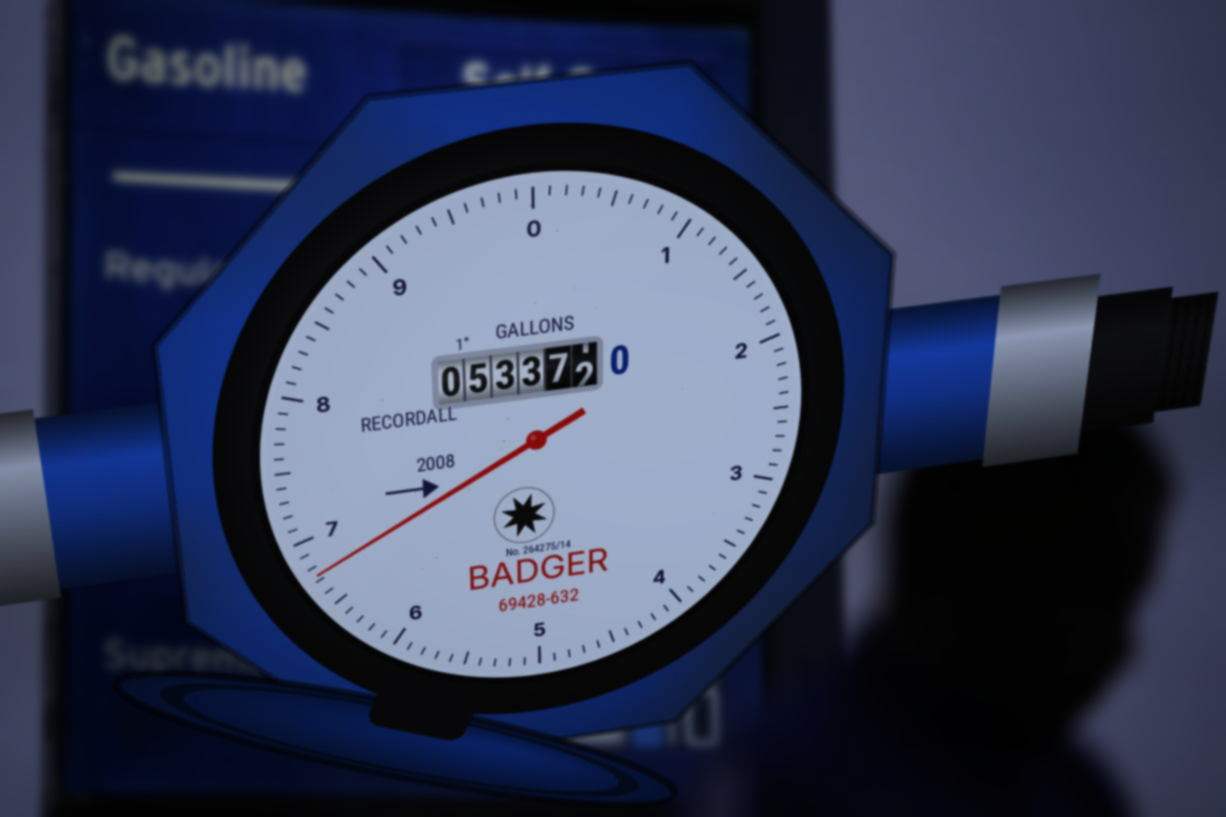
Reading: **533716.7** gal
